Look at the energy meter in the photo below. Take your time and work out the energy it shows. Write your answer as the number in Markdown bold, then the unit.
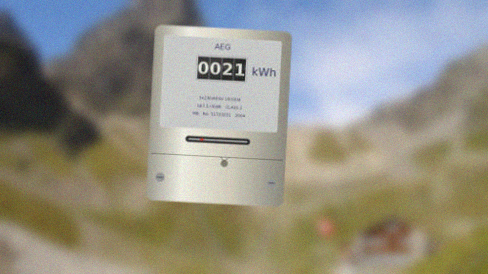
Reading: **21** kWh
